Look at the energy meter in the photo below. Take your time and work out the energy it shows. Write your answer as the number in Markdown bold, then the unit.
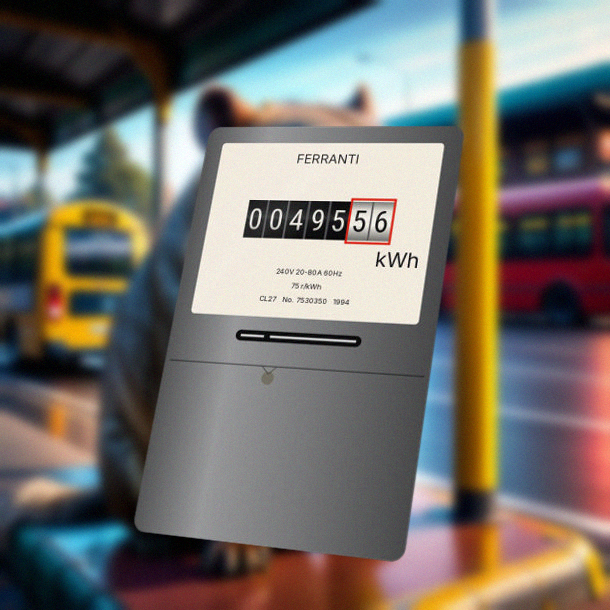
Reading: **495.56** kWh
